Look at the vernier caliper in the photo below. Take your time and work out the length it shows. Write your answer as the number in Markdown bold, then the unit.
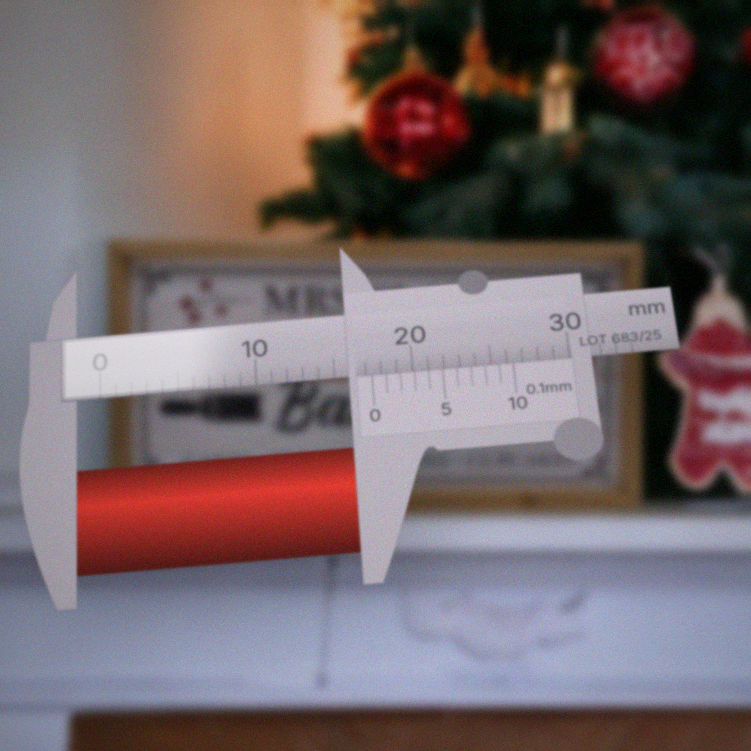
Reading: **17.4** mm
